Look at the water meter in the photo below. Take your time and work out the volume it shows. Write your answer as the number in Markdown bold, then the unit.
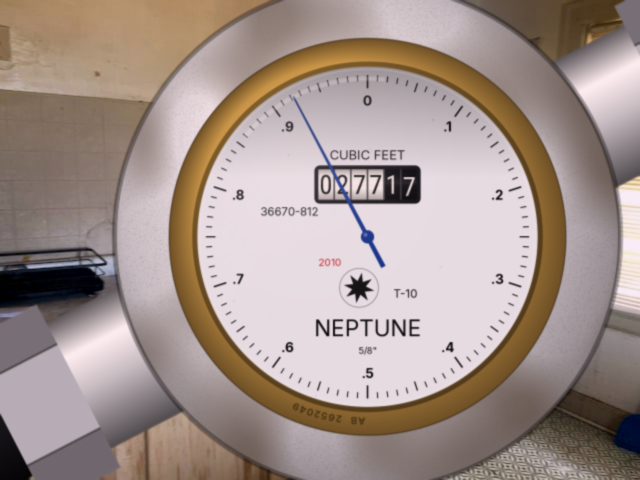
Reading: **27716.92** ft³
